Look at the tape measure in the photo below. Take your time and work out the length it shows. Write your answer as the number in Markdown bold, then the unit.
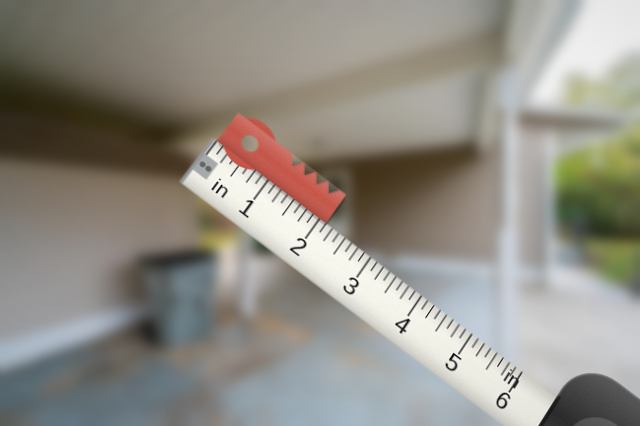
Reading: **2.125** in
